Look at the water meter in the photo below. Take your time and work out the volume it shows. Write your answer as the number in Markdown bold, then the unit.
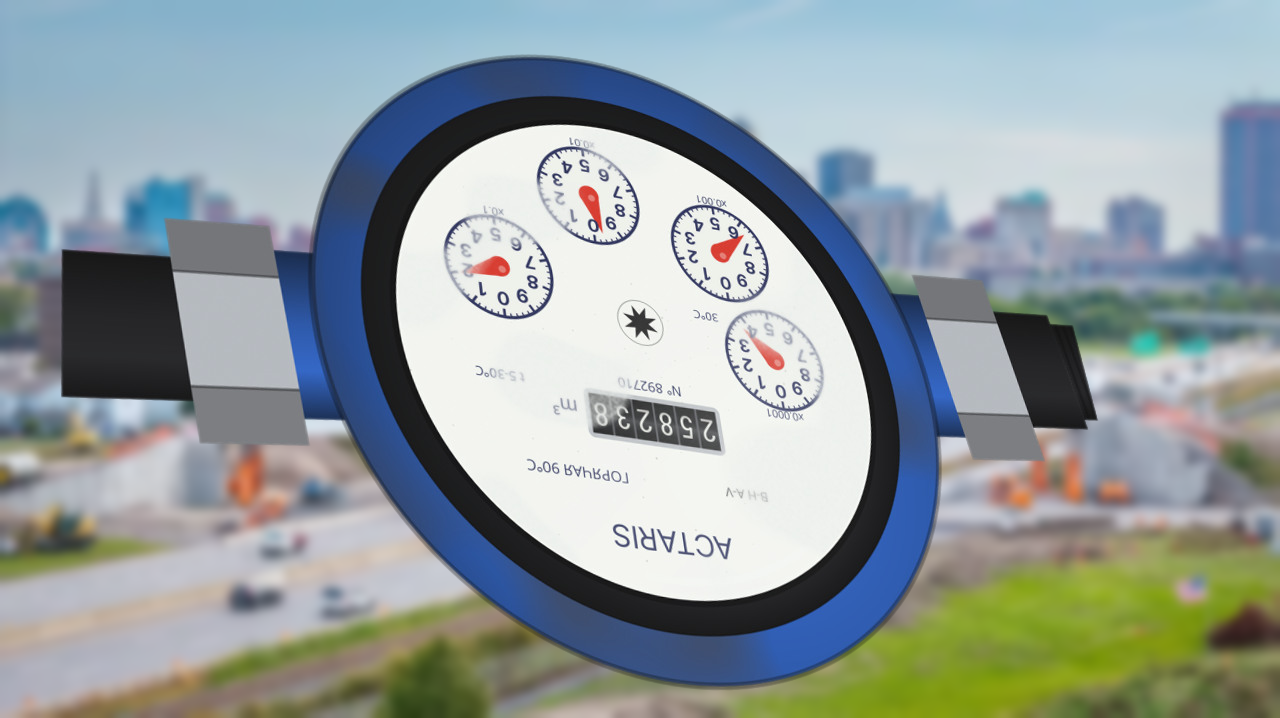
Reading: **258238.1963** m³
